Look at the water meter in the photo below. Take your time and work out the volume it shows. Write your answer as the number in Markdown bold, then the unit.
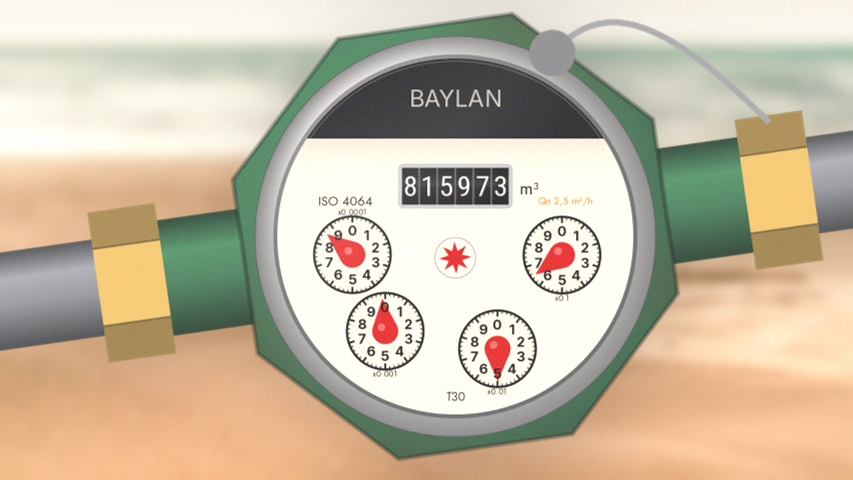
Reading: **815973.6498** m³
